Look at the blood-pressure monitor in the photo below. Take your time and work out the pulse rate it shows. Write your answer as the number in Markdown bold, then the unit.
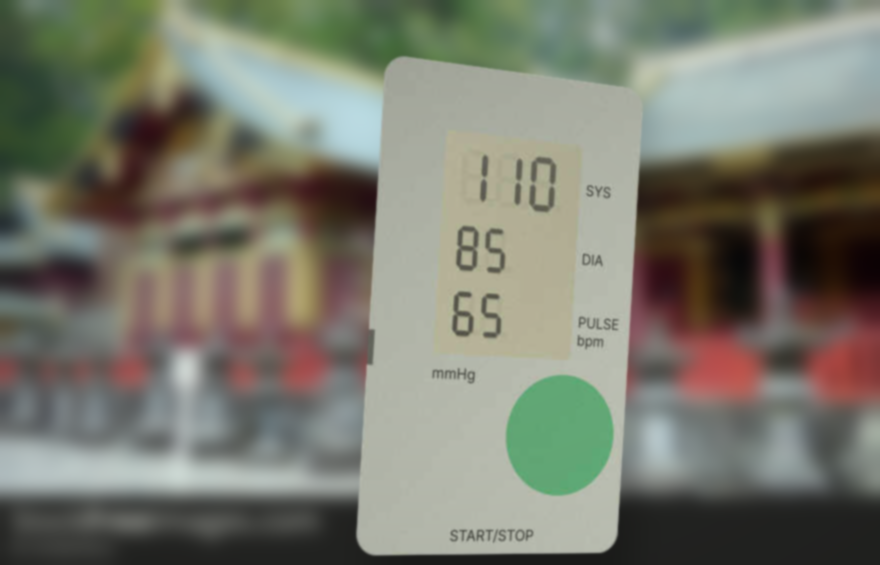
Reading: **65** bpm
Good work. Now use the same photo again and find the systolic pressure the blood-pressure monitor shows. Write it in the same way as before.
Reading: **110** mmHg
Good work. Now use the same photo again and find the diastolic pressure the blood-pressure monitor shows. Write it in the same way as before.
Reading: **85** mmHg
